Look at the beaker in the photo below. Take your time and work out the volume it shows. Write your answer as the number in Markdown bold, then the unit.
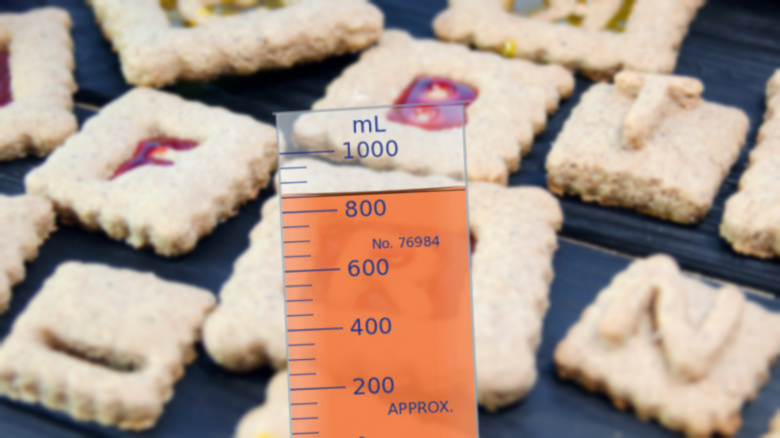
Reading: **850** mL
